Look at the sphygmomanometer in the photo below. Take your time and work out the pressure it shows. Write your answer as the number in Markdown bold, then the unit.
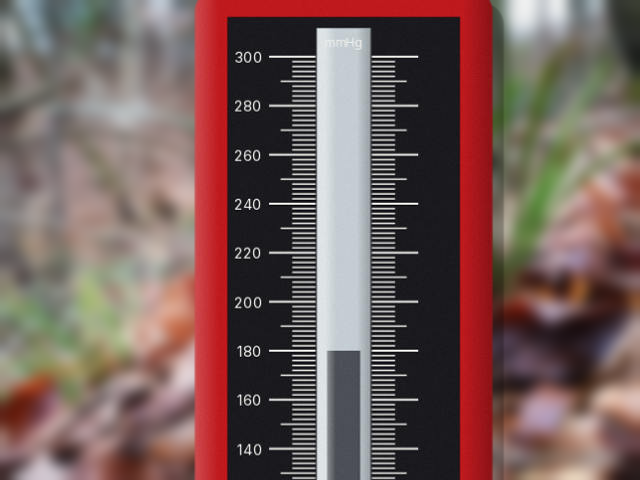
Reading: **180** mmHg
